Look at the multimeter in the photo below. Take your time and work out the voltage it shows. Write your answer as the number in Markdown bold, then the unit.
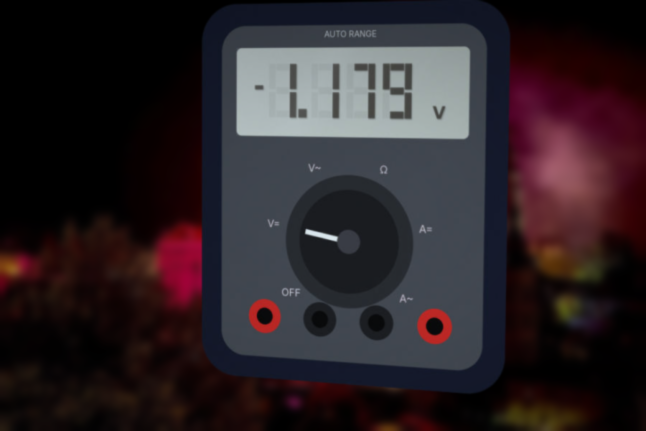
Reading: **-1.179** V
